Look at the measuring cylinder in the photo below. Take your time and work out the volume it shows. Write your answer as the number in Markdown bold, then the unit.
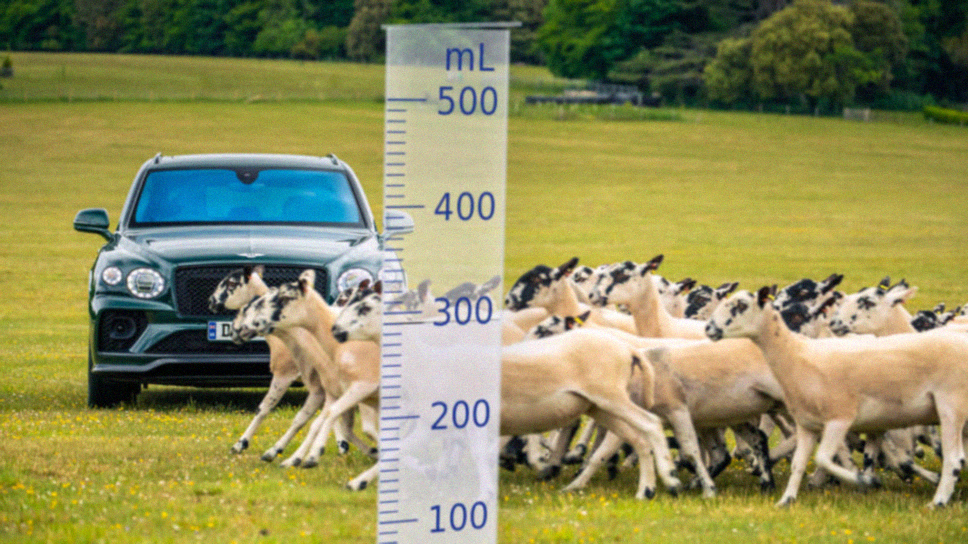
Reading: **290** mL
